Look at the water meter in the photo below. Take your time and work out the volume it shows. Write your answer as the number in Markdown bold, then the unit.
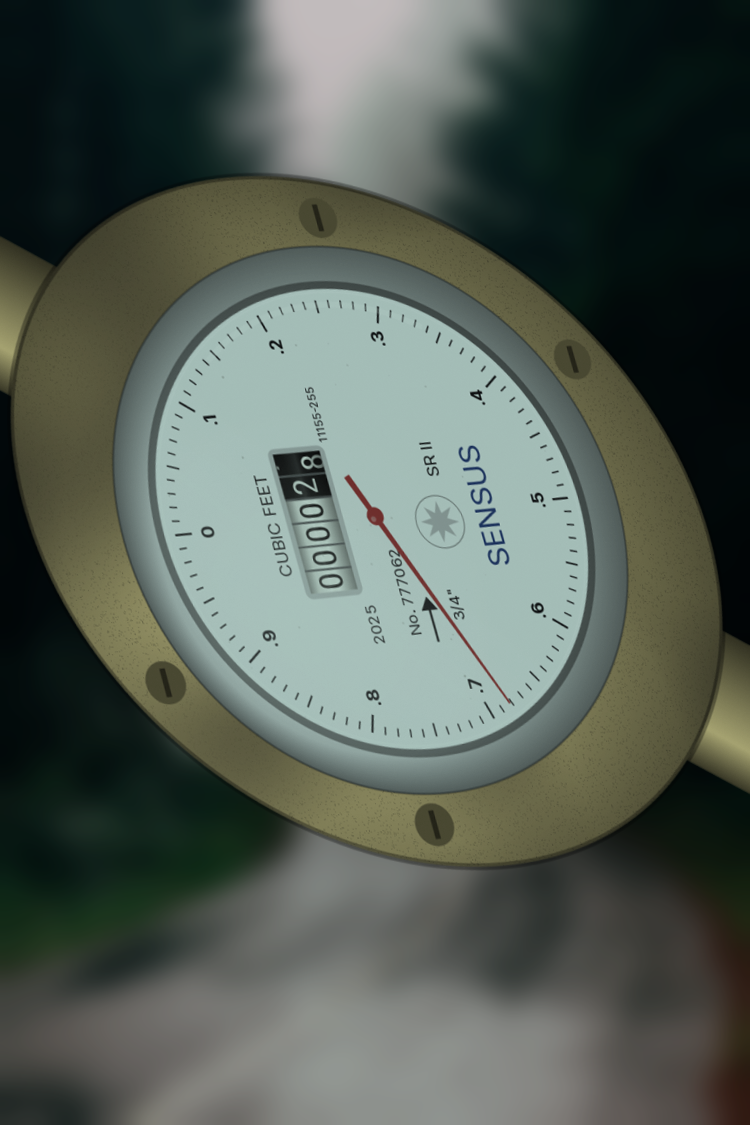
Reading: **27.68** ft³
